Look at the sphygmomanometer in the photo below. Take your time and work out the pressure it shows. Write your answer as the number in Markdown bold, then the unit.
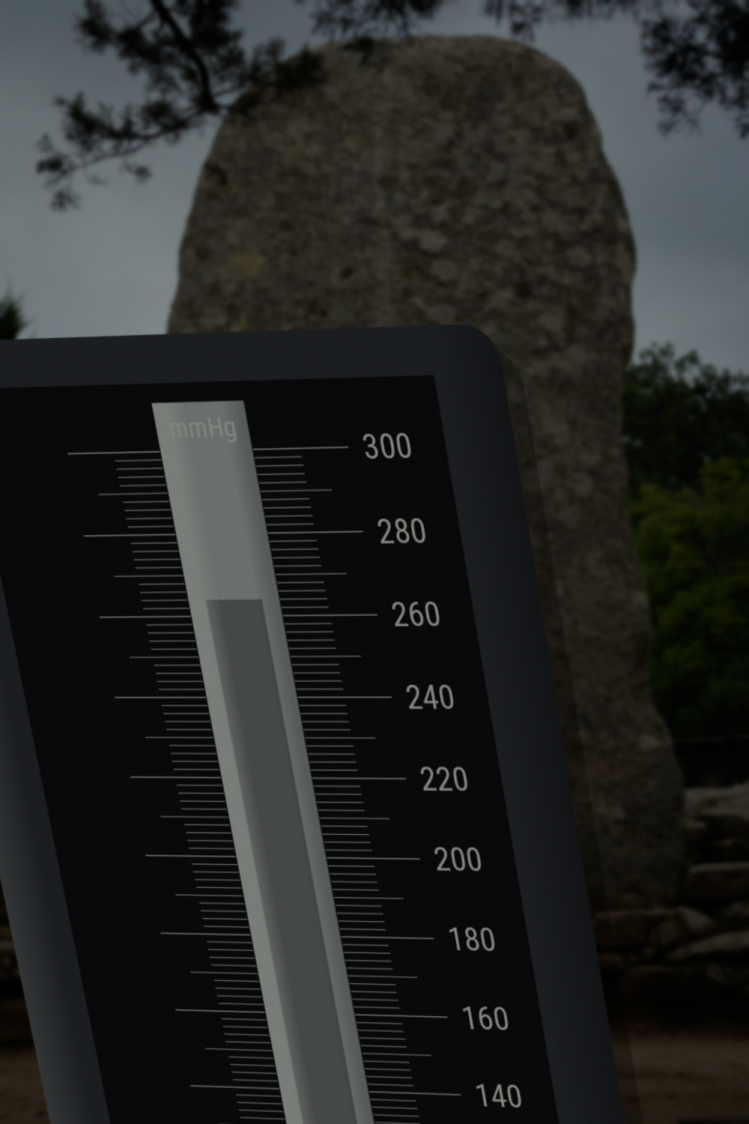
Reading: **264** mmHg
